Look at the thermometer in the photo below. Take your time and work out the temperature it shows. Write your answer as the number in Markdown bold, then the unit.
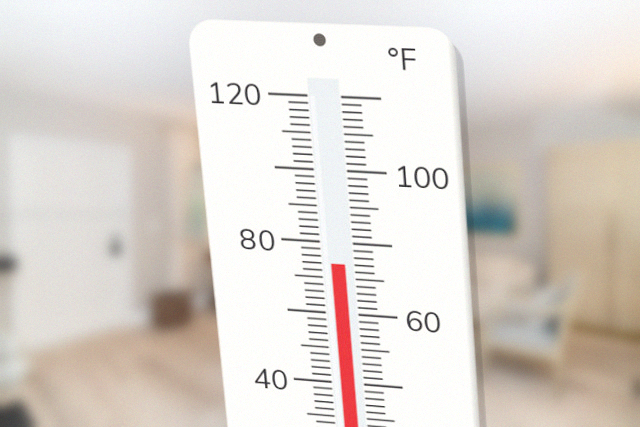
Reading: **74** °F
